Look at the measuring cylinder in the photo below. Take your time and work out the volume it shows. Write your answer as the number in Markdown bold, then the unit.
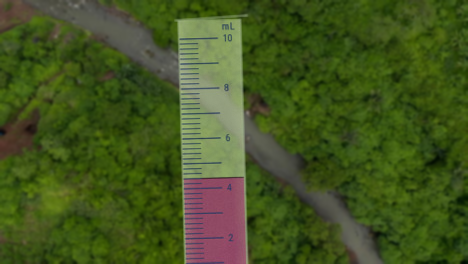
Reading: **4.4** mL
